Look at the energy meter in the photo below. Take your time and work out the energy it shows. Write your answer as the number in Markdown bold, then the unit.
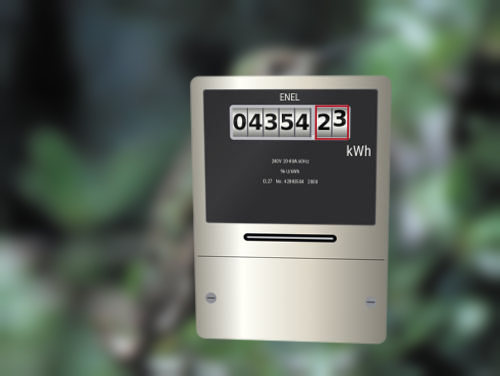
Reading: **4354.23** kWh
